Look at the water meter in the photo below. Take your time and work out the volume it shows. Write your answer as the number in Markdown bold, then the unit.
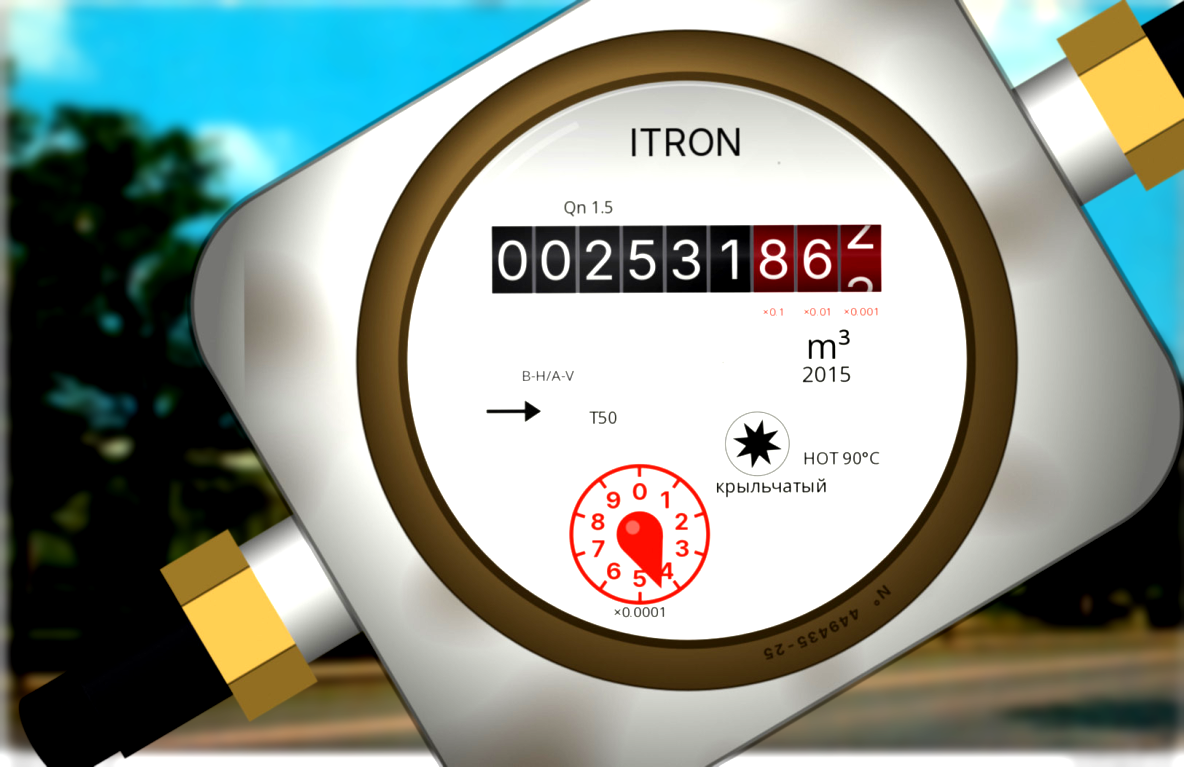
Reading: **2531.8624** m³
